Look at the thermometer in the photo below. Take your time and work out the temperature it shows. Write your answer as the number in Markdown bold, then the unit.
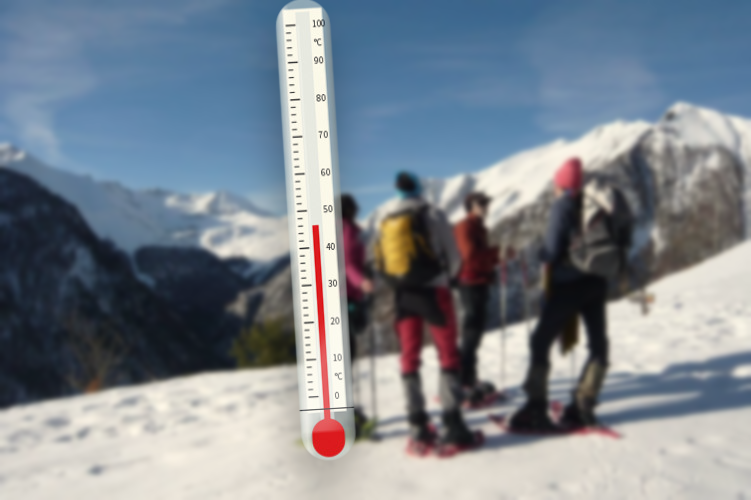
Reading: **46** °C
